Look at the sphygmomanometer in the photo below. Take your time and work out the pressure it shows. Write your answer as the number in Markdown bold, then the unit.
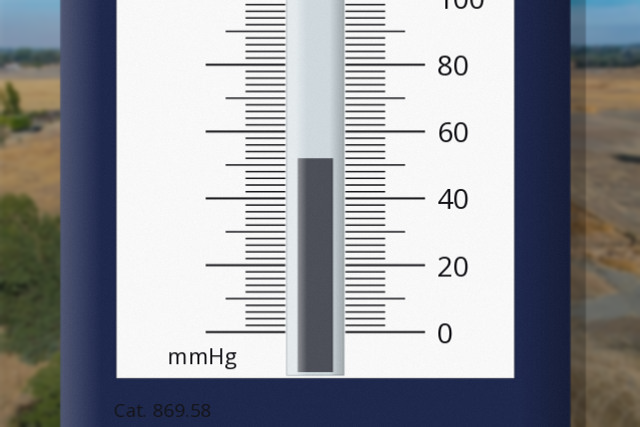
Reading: **52** mmHg
